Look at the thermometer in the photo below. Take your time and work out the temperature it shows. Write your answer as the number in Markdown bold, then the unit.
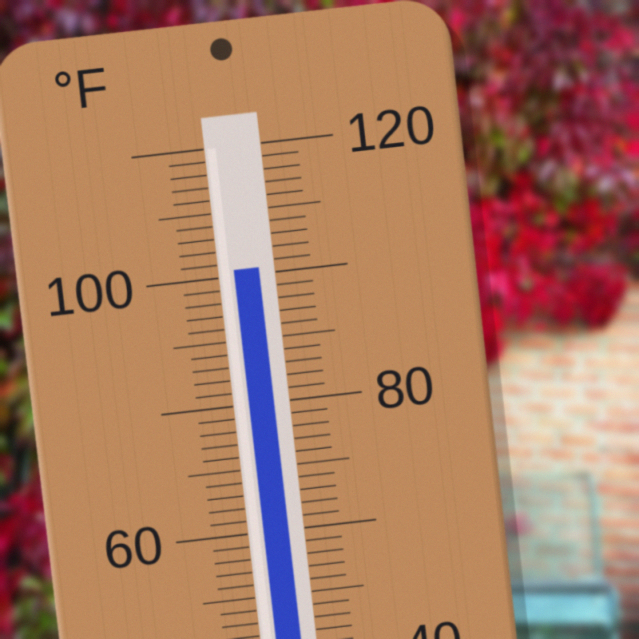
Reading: **101** °F
